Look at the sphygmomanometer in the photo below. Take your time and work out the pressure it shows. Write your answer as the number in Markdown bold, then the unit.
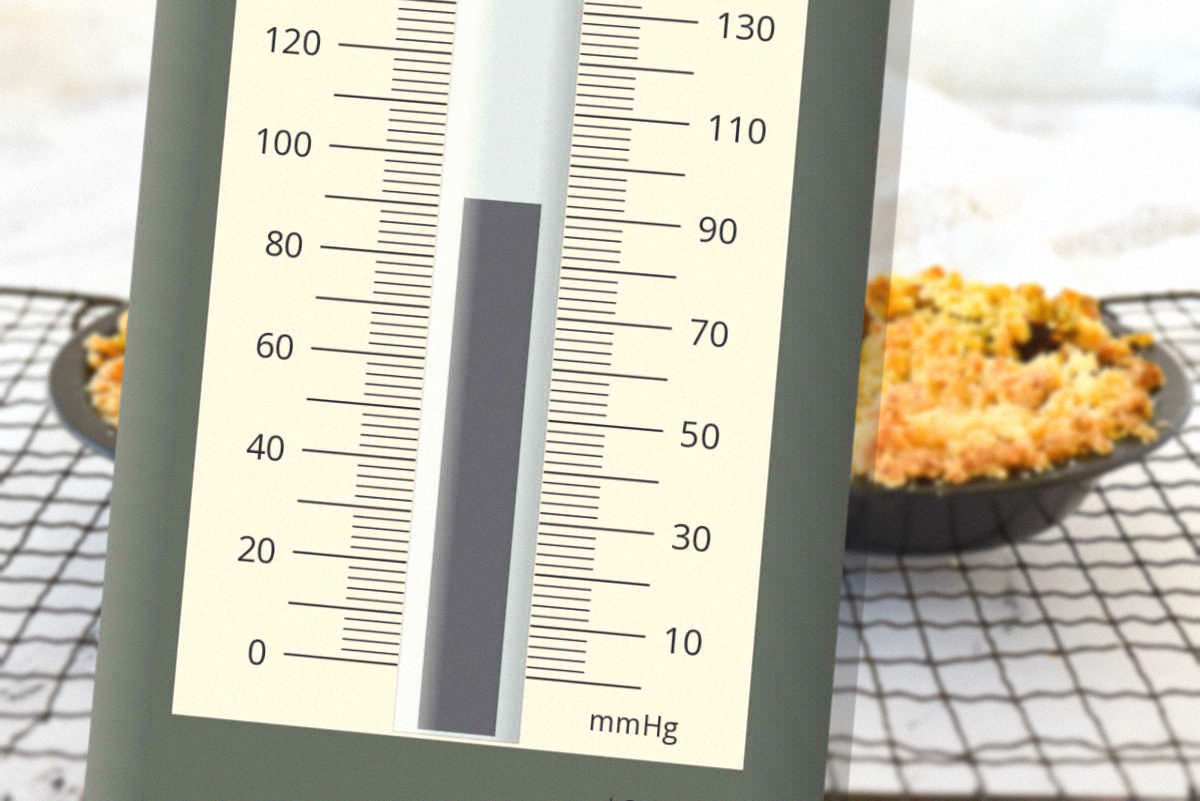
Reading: **92** mmHg
